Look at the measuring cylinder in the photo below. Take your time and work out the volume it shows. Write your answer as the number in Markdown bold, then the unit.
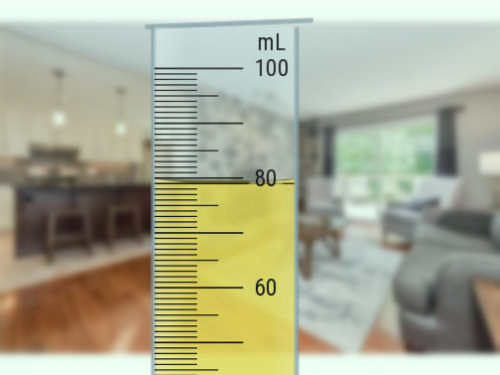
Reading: **79** mL
